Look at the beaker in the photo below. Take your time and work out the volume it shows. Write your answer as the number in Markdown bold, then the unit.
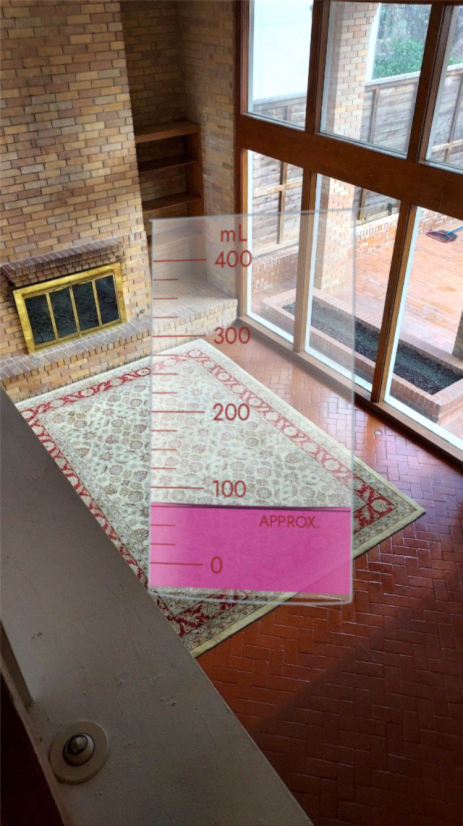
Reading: **75** mL
